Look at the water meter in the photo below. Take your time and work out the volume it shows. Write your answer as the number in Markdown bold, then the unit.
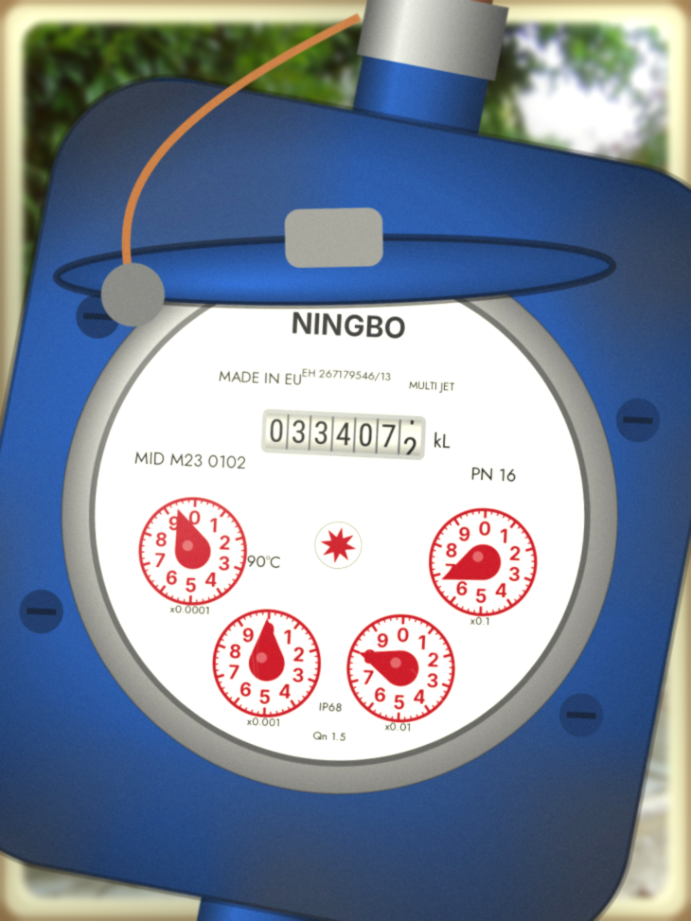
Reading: **334071.6799** kL
